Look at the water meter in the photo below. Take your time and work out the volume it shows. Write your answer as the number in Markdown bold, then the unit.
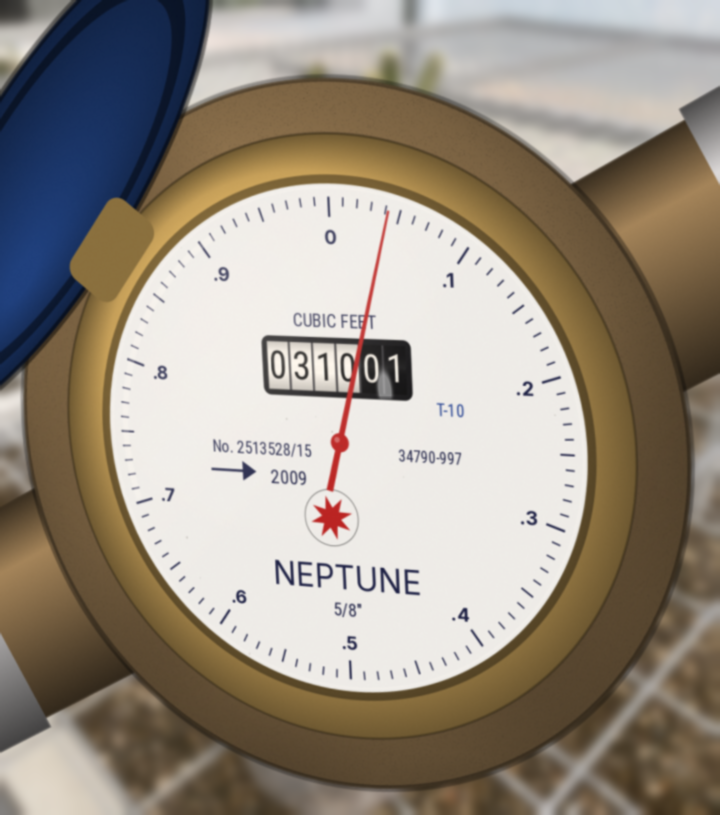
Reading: **31001.04** ft³
